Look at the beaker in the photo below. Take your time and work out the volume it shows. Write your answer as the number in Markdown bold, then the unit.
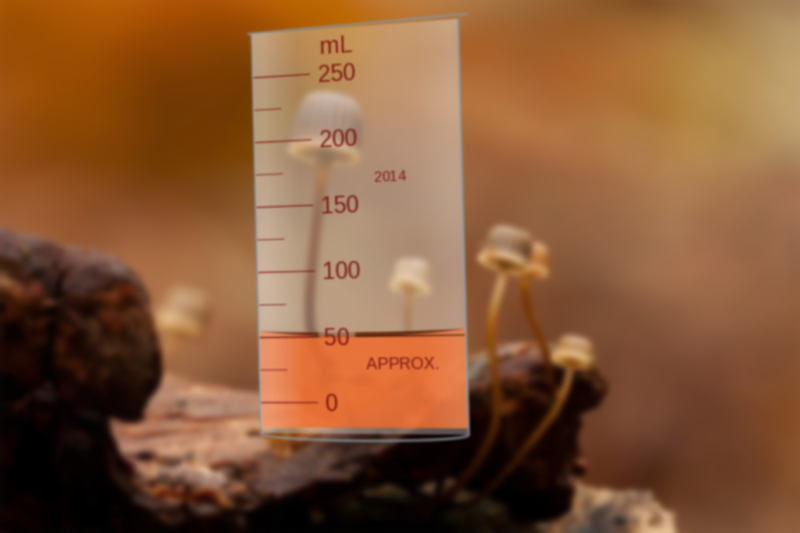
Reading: **50** mL
